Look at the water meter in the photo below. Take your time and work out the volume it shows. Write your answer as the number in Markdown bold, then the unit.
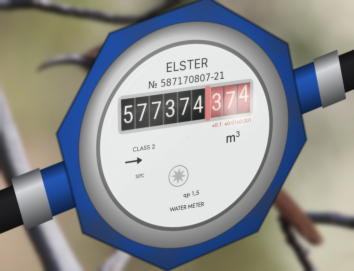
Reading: **577374.374** m³
